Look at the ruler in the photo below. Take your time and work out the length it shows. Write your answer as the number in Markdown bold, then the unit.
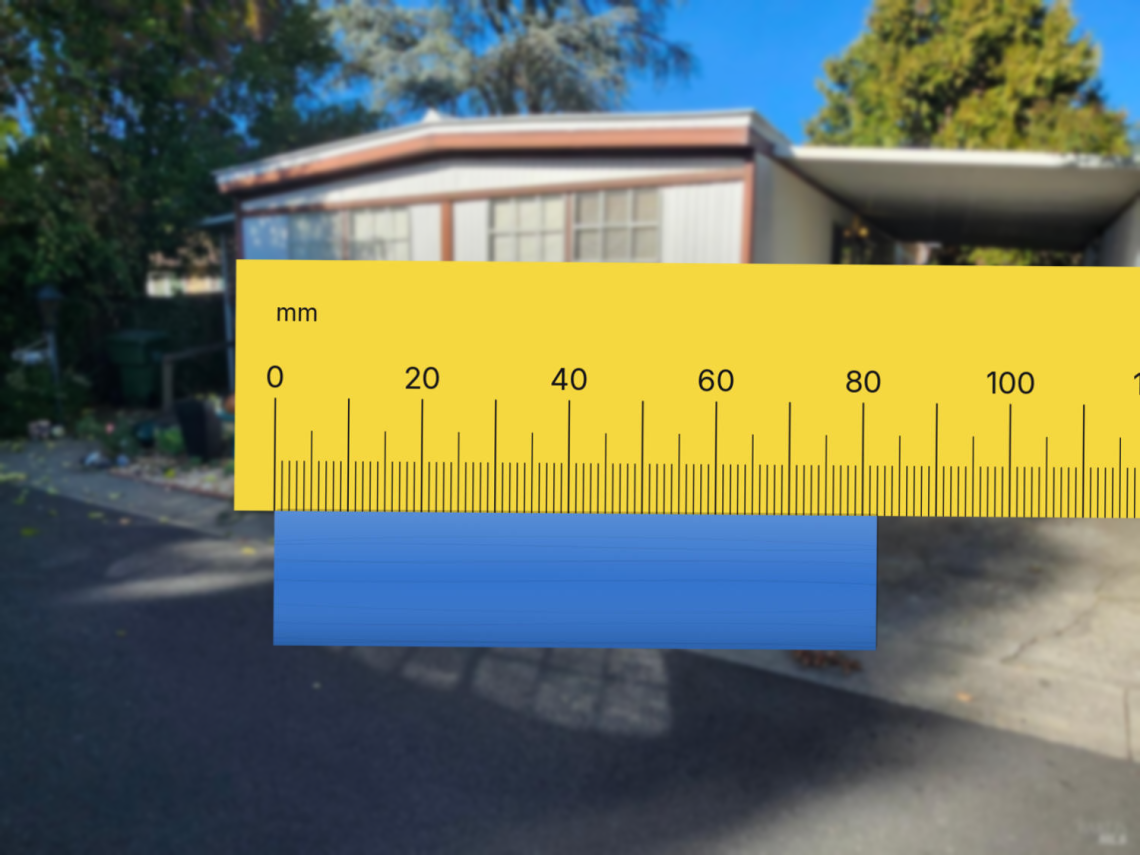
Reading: **82** mm
